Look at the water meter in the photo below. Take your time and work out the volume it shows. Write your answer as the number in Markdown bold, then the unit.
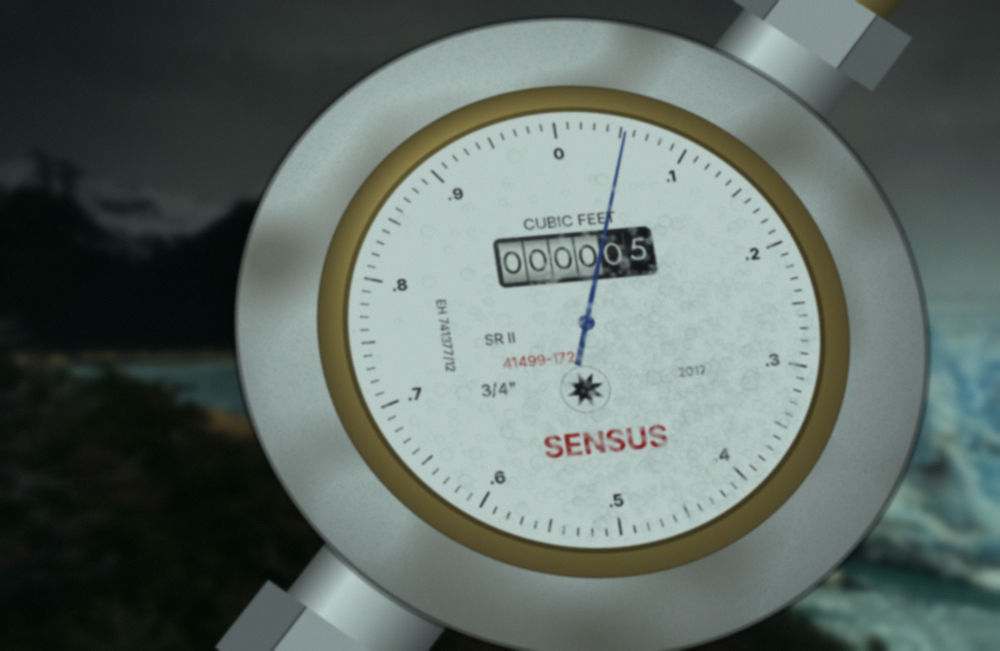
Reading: **5.05** ft³
